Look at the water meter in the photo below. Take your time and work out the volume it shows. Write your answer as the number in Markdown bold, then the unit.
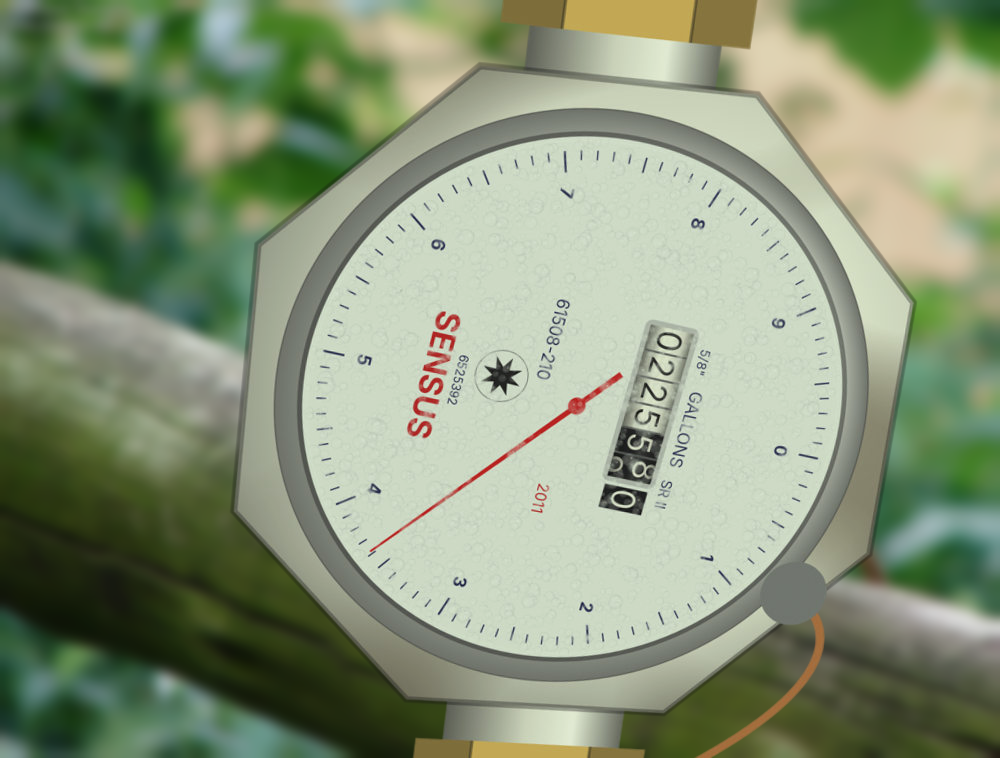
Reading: **225583.6** gal
